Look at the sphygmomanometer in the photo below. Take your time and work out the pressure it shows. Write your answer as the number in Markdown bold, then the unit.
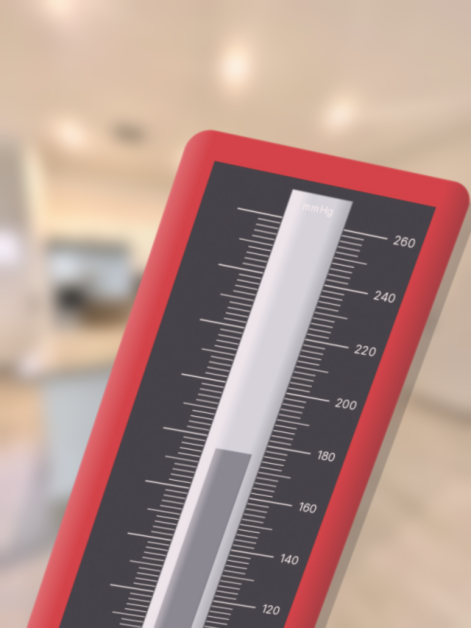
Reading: **176** mmHg
